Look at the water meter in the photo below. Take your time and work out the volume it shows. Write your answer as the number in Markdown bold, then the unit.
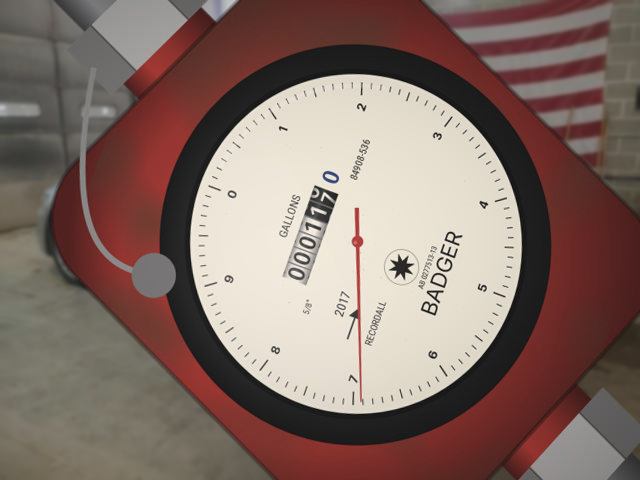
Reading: **1166.9** gal
